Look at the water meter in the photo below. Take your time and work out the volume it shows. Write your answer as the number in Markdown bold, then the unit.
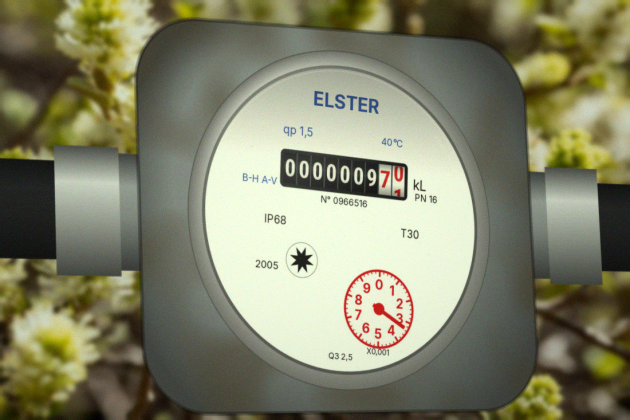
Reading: **9.703** kL
